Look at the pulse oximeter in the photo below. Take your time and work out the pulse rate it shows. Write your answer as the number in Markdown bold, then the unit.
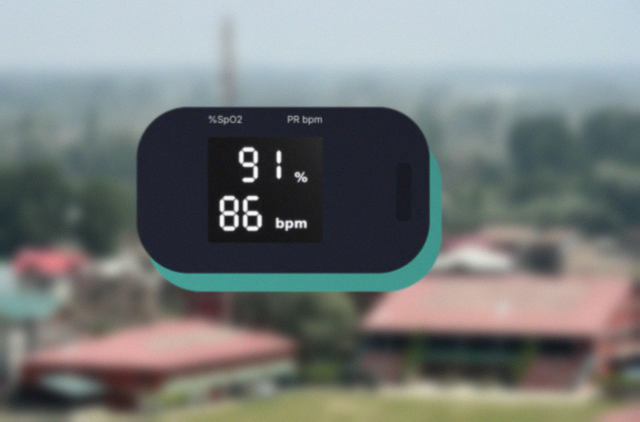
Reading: **86** bpm
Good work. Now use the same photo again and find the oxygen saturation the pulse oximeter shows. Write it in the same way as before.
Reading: **91** %
